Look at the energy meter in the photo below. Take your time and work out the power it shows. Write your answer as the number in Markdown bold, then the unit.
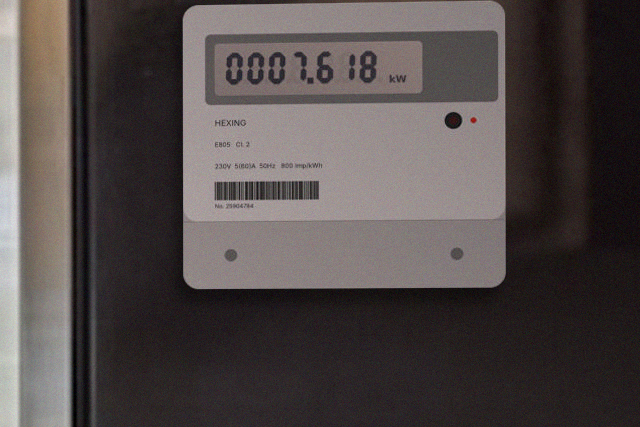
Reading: **7.618** kW
